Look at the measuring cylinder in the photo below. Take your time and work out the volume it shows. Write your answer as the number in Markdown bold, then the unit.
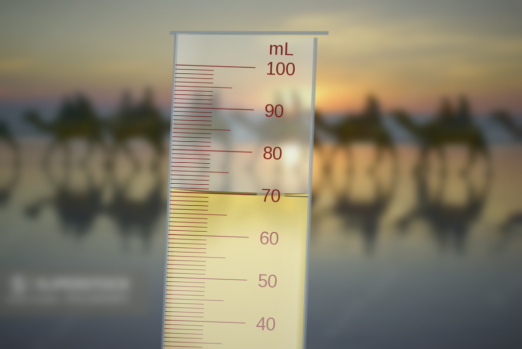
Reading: **70** mL
